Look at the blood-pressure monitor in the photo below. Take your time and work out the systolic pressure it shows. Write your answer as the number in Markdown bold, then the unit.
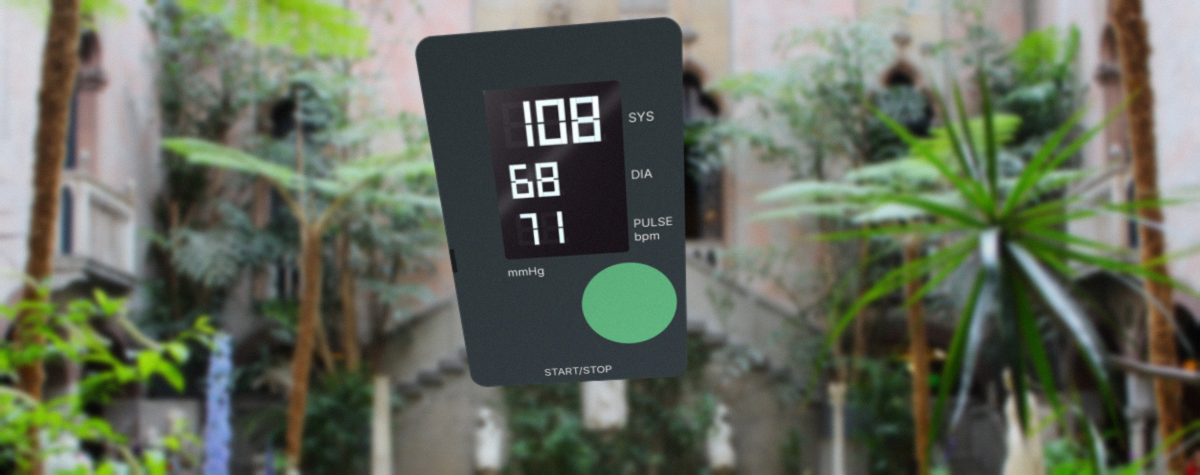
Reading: **108** mmHg
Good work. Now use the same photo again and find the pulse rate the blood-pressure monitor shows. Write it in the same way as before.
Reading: **71** bpm
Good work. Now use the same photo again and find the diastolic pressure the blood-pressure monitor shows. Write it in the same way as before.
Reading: **68** mmHg
